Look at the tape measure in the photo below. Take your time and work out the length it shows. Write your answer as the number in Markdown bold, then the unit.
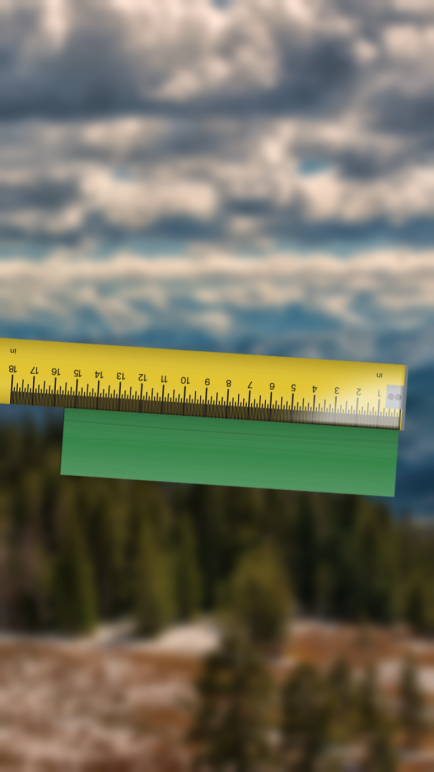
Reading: **15.5** in
